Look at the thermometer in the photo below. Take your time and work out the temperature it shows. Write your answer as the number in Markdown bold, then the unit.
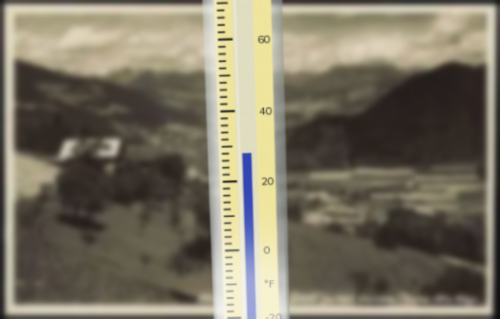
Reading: **28** °F
